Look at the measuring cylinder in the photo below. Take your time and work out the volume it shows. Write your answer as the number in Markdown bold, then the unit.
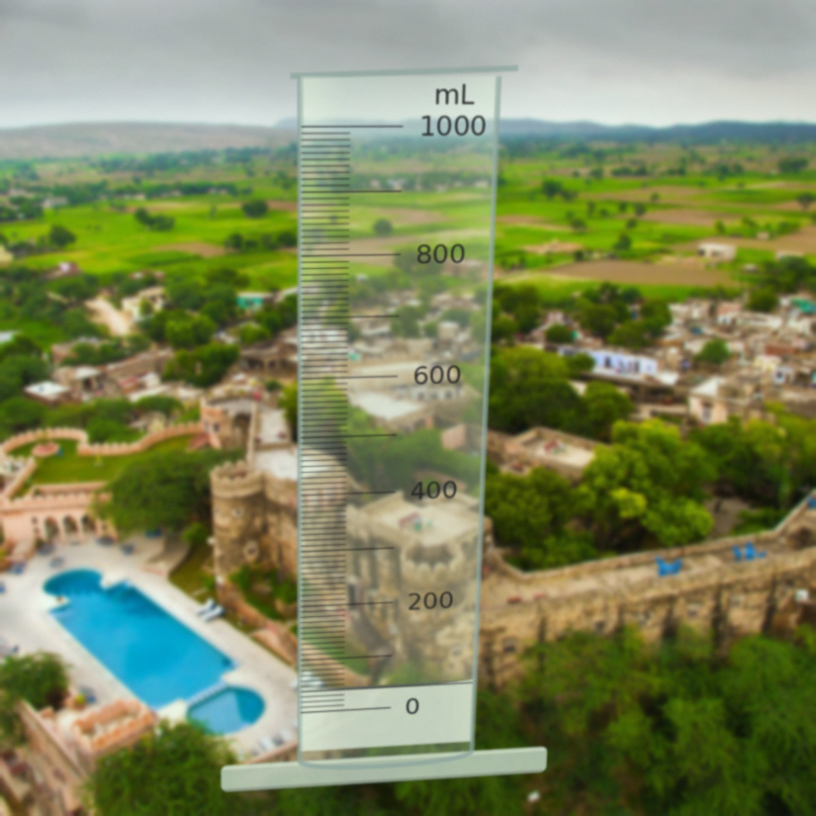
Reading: **40** mL
